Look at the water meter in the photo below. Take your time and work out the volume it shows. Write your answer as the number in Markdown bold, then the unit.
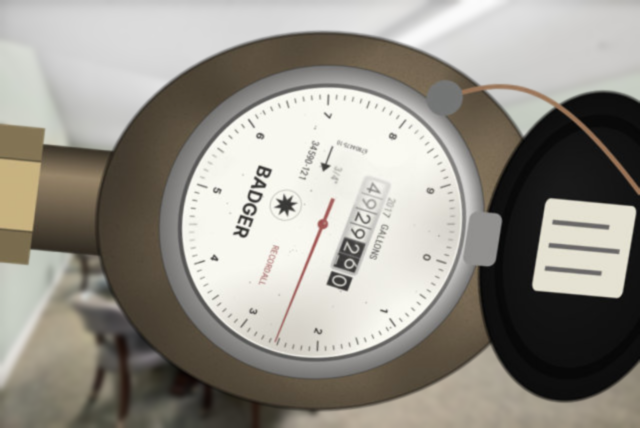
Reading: **4929262.5** gal
